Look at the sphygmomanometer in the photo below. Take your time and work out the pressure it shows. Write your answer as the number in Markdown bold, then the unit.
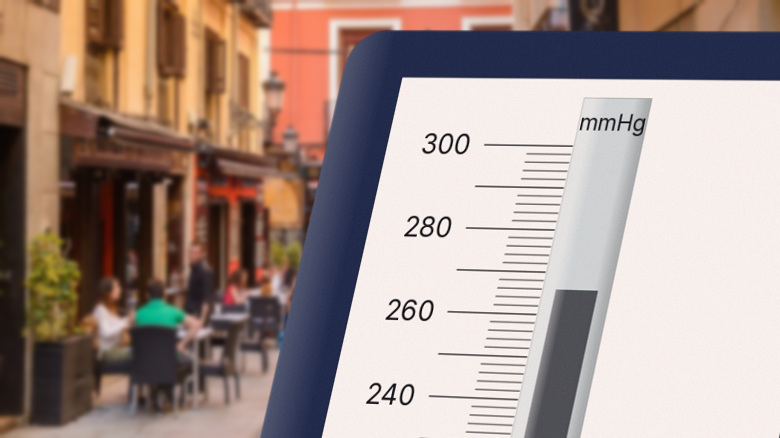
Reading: **266** mmHg
